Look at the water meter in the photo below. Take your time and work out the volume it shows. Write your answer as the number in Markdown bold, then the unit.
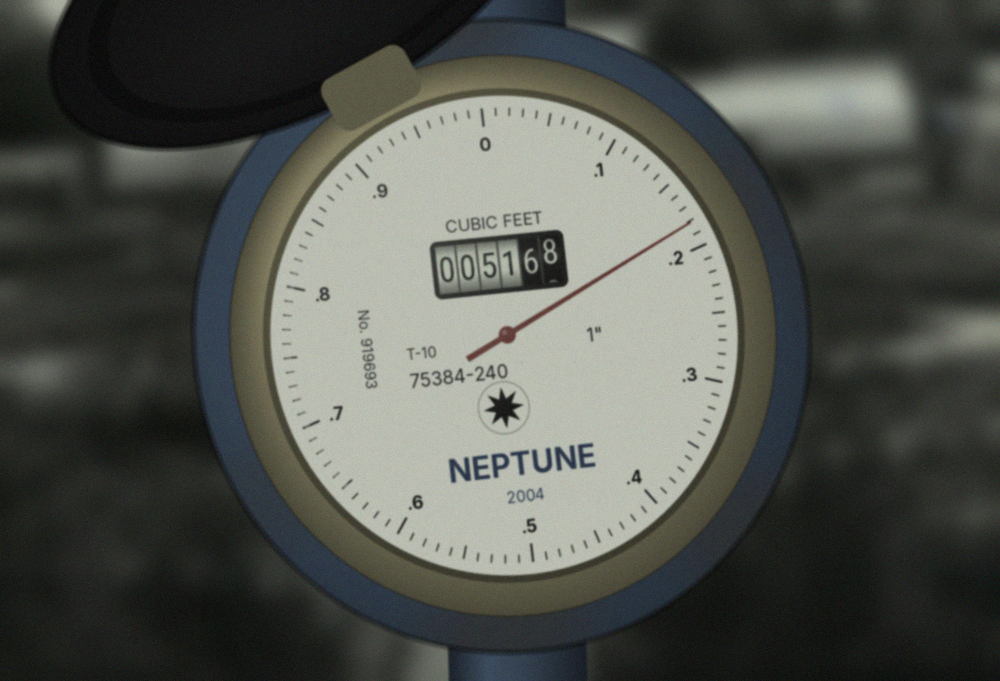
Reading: **5168.18** ft³
